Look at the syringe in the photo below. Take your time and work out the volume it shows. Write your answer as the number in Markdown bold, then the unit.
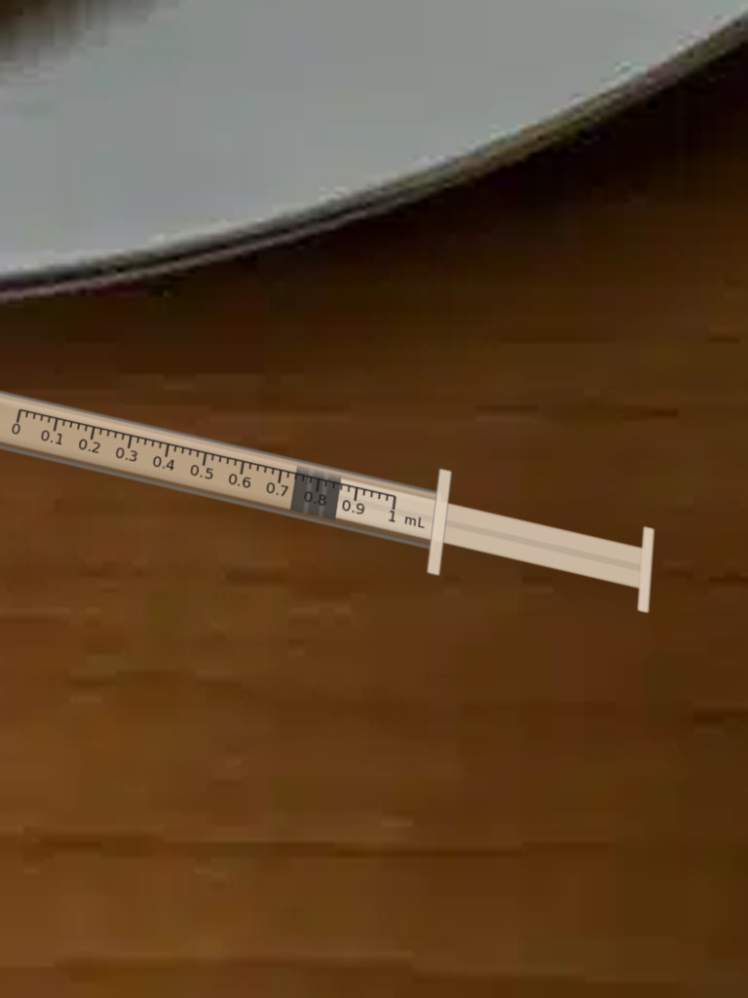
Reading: **0.74** mL
